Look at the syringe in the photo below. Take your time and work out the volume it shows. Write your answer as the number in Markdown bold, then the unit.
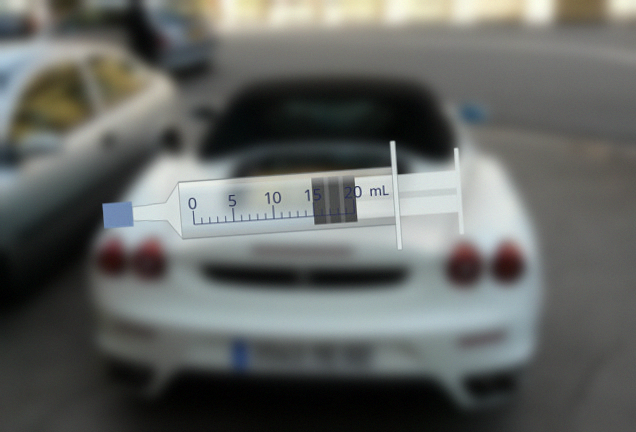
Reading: **15** mL
